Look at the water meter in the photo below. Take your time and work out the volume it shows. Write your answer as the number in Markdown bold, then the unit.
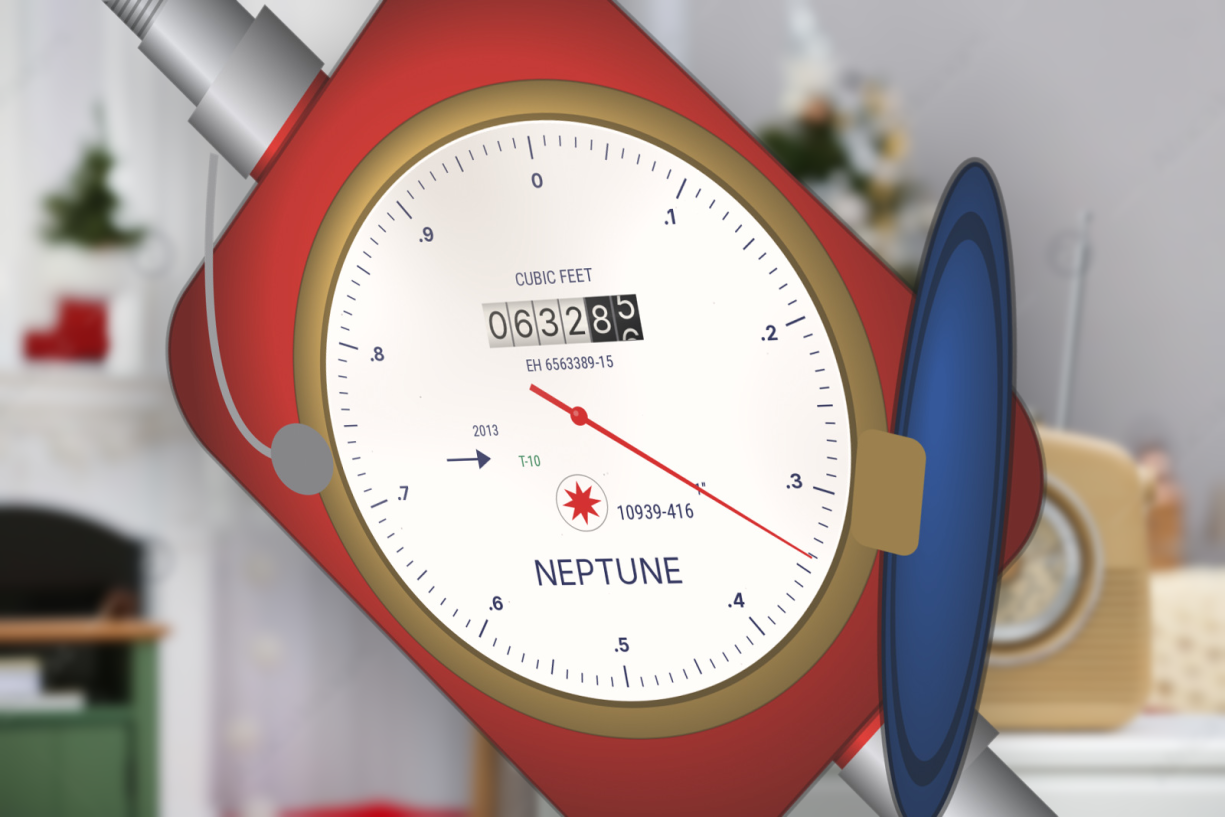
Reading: **63285.34** ft³
